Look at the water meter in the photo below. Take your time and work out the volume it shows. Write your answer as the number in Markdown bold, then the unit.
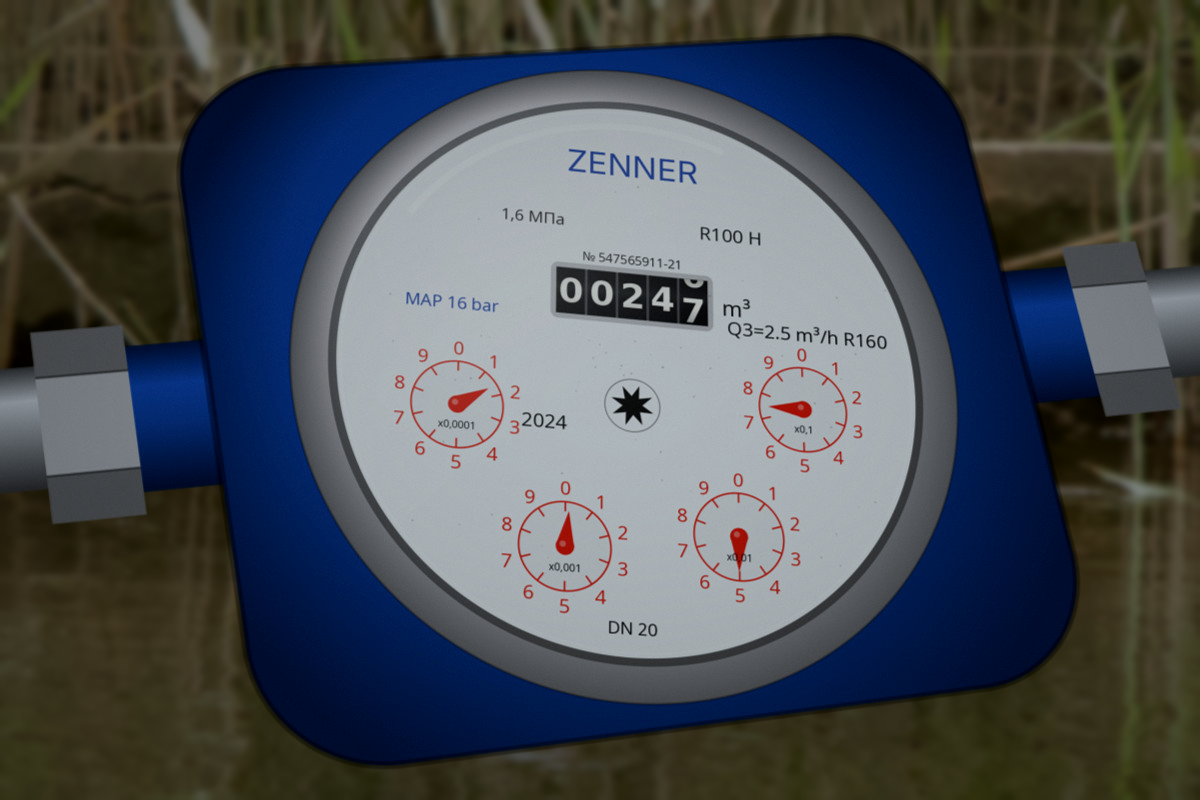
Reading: **246.7501** m³
